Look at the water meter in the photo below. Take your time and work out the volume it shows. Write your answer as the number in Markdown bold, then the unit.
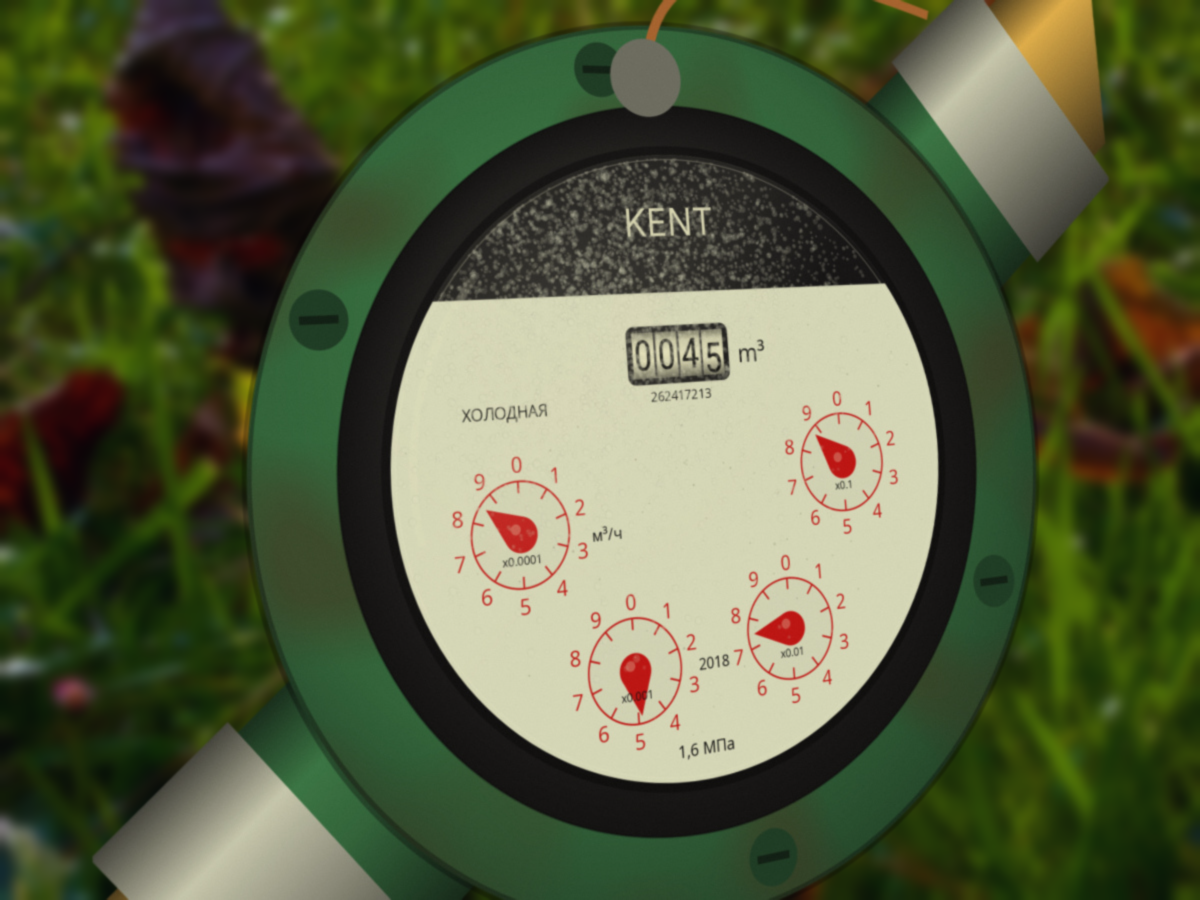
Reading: **44.8748** m³
